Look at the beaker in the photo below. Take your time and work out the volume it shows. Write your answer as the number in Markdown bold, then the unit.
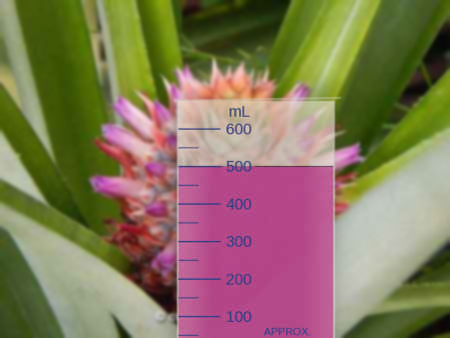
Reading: **500** mL
